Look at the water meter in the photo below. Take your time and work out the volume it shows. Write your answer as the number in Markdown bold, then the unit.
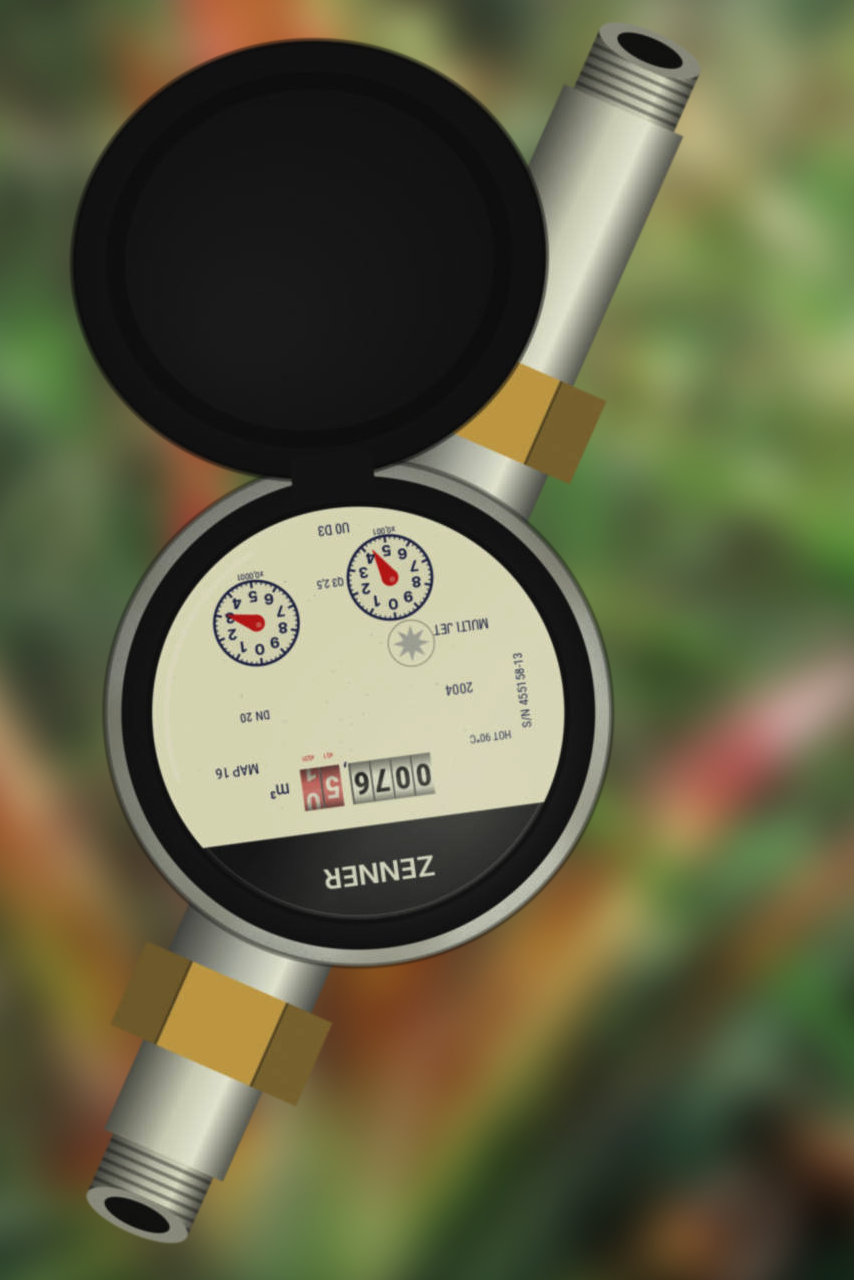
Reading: **76.5043** m³
